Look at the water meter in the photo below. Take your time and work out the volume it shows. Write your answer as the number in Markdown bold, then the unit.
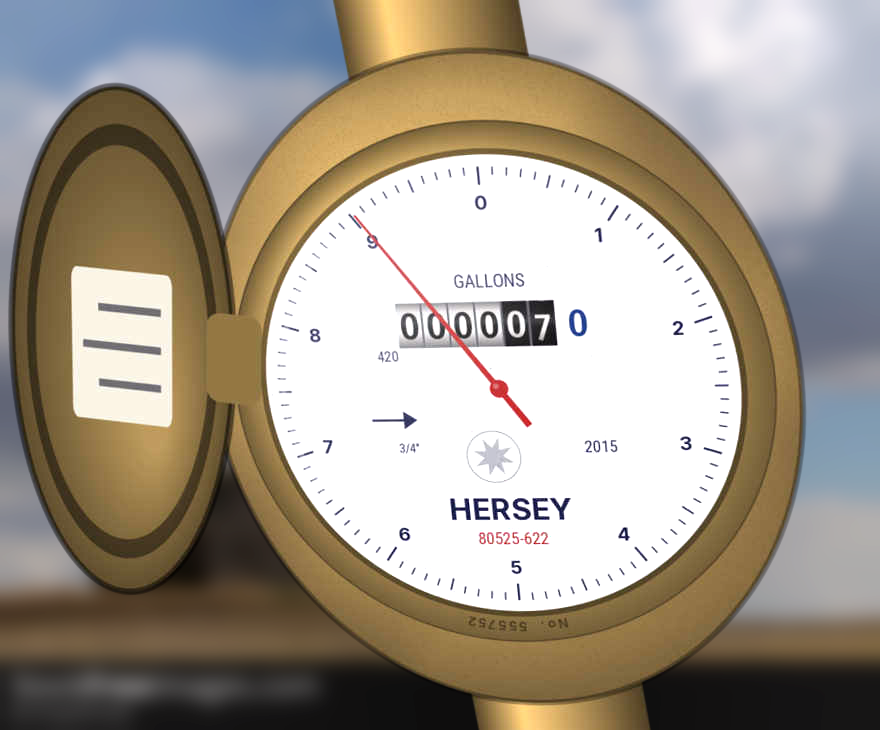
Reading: **69.0** gal
